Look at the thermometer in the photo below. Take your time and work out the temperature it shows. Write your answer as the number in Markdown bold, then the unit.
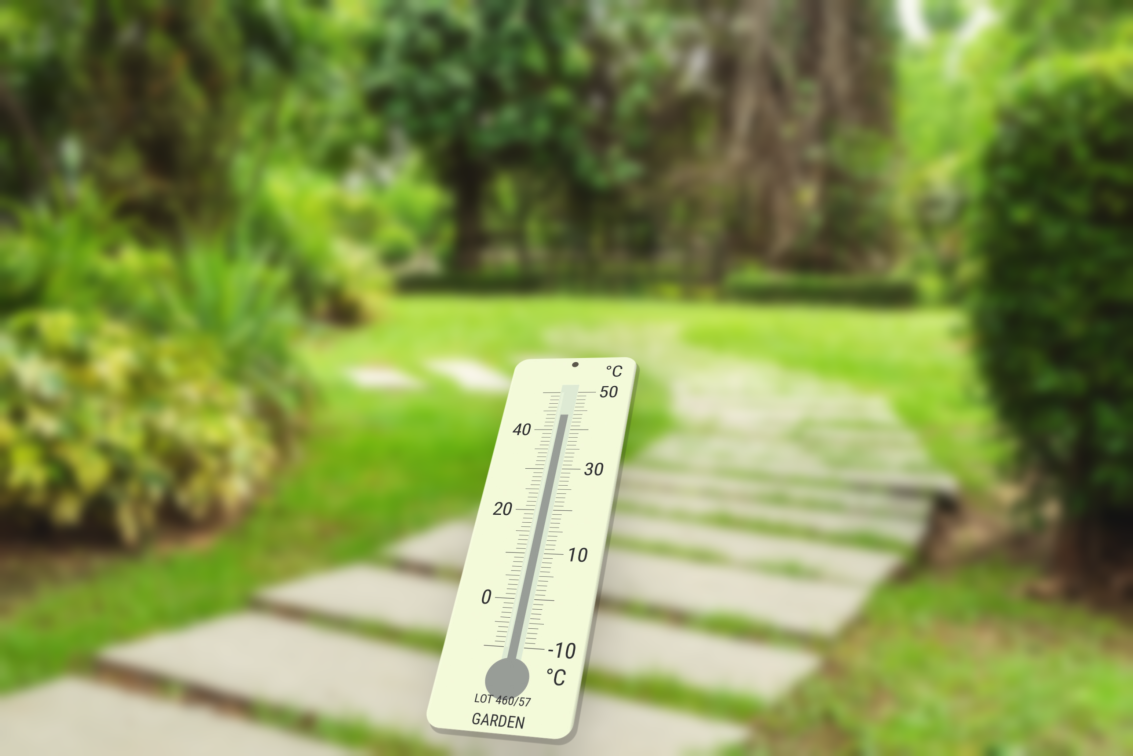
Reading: **44** °C
